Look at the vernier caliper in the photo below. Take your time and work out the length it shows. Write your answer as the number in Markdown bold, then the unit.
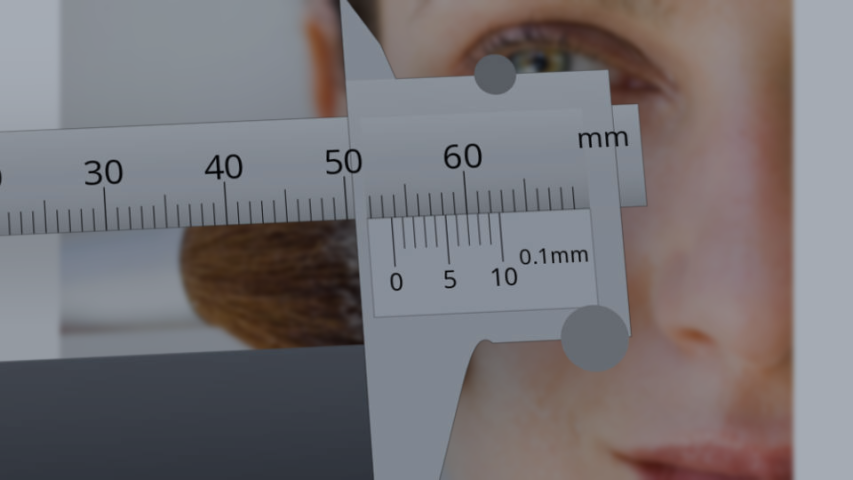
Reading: **53.7** mm
